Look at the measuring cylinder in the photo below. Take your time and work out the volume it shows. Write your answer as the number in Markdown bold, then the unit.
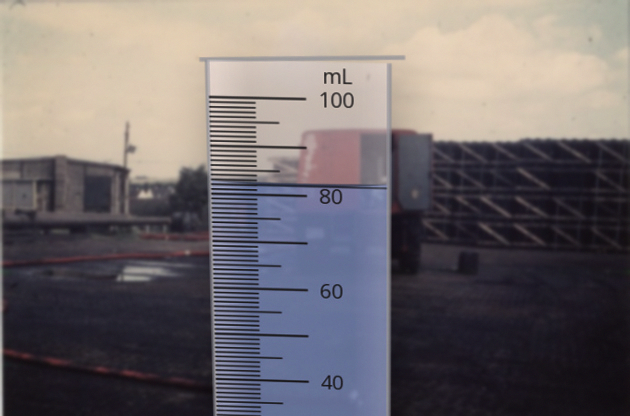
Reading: **82** mL
